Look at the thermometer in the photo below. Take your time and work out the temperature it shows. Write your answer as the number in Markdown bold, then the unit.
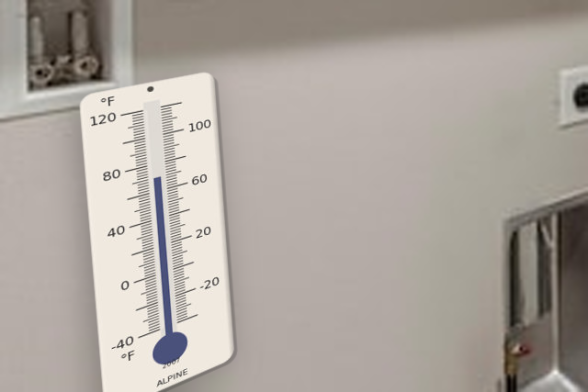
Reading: **70** °F
